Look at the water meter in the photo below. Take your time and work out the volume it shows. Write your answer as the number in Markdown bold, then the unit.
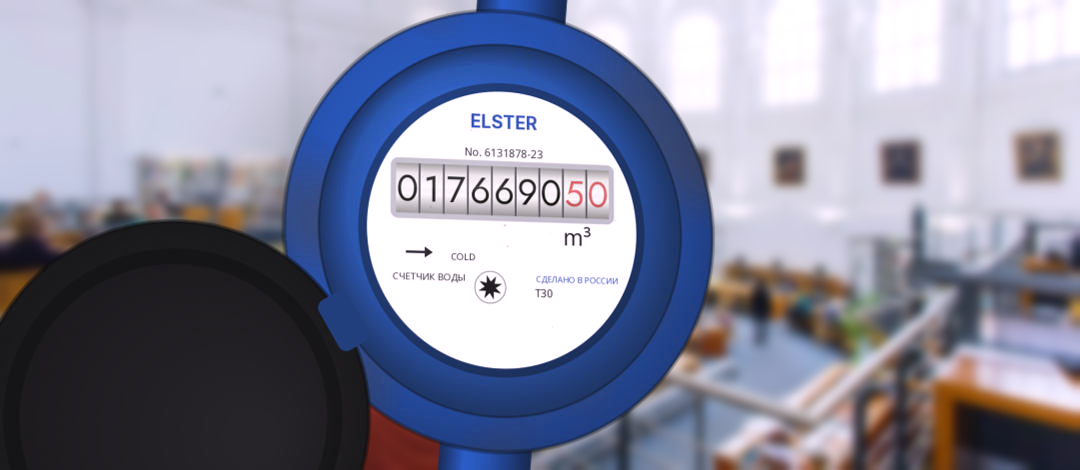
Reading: **176690.50** m³
